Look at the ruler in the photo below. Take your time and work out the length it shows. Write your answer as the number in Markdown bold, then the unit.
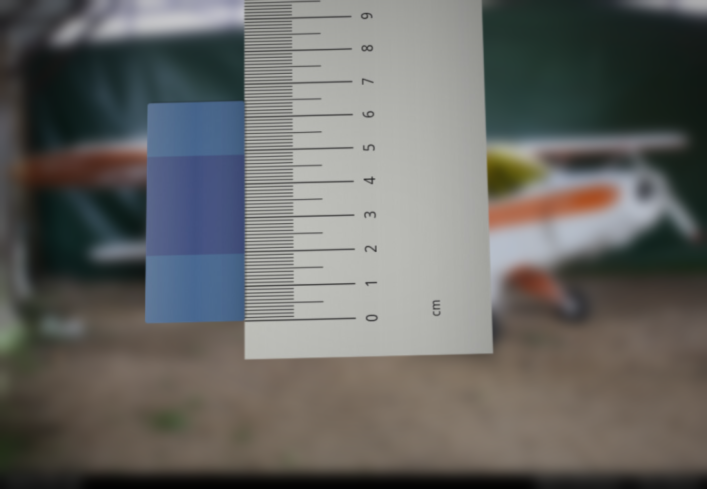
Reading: **6.5** cm
